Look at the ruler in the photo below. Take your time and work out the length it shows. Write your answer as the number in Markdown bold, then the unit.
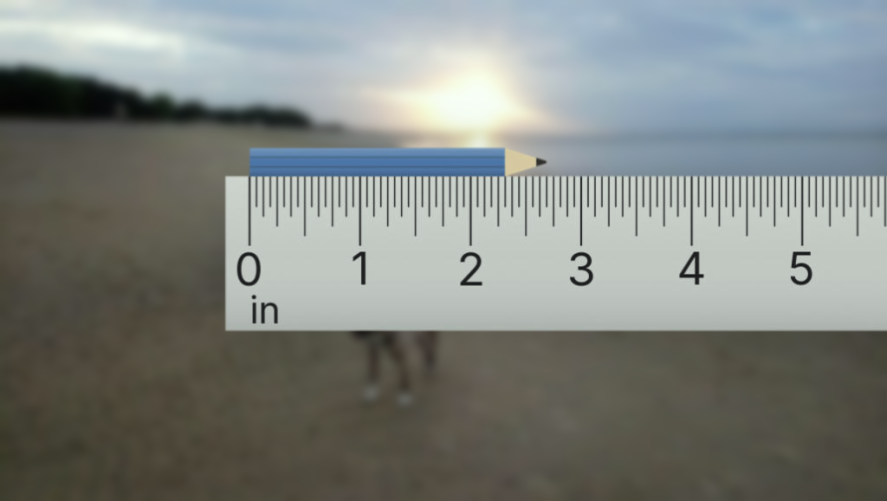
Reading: **2.6875** in
